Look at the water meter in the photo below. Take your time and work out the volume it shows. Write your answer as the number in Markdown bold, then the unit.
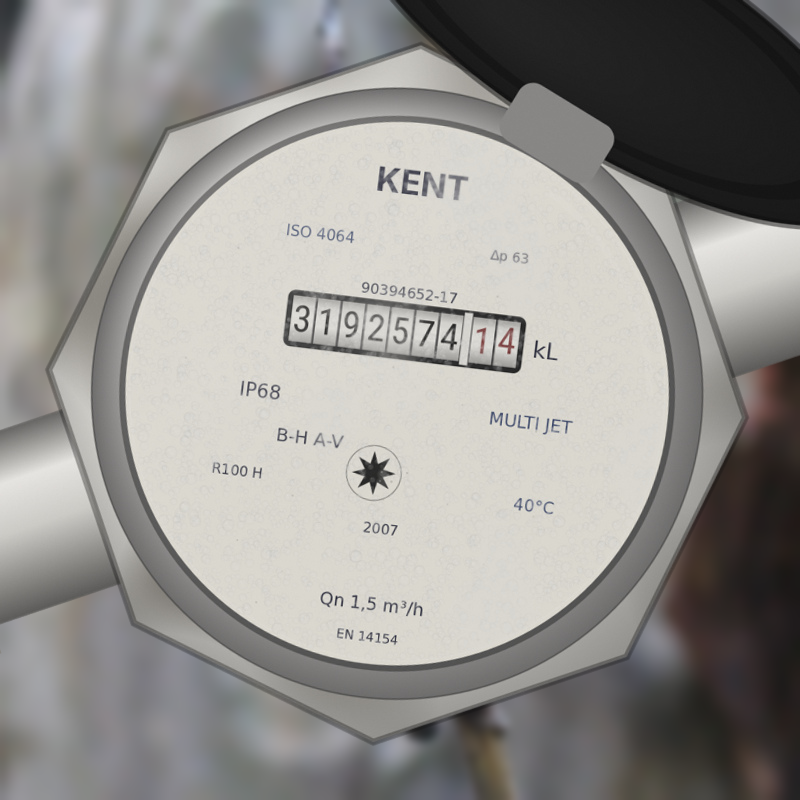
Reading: **3192574.14** kL
